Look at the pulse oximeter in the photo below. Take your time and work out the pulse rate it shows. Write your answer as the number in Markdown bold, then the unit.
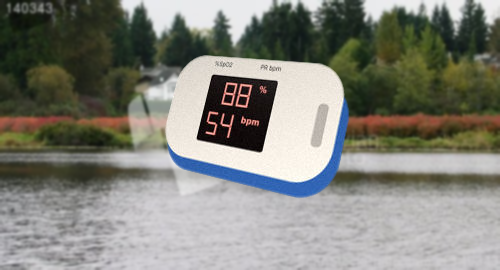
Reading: **54** bpm
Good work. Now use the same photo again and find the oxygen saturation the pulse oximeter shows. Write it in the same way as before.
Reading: **88** %
